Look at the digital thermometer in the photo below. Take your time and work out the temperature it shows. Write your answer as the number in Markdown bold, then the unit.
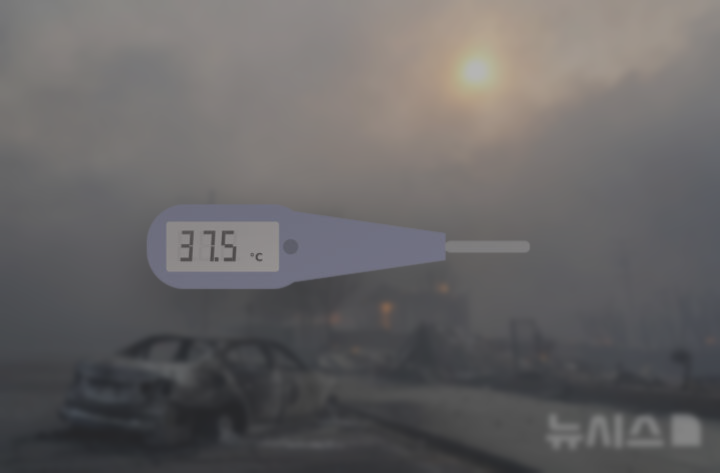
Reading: **37.5** °C
